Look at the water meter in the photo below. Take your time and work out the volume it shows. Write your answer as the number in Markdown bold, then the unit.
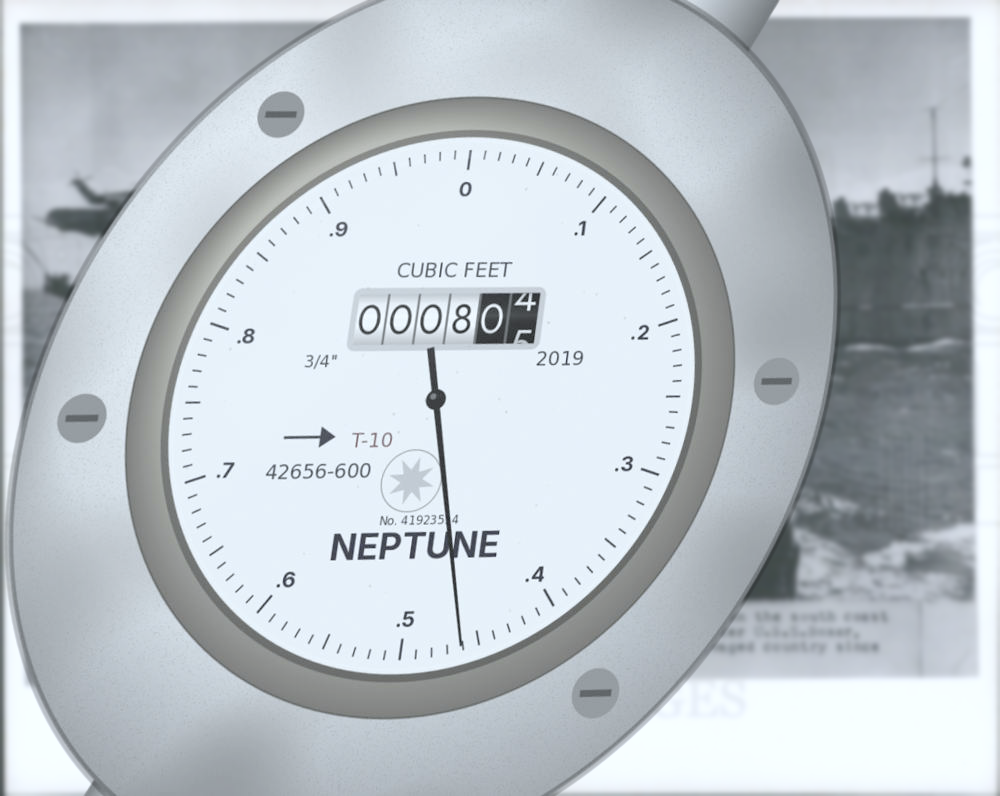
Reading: **804.46** ft³
